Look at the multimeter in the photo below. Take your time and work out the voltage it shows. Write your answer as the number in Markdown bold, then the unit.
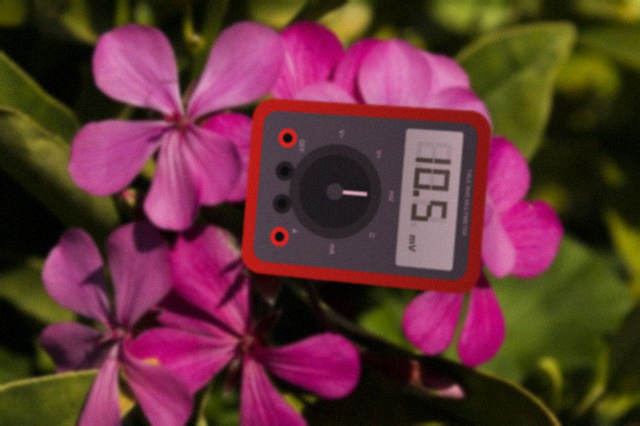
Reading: **10.5** mV
